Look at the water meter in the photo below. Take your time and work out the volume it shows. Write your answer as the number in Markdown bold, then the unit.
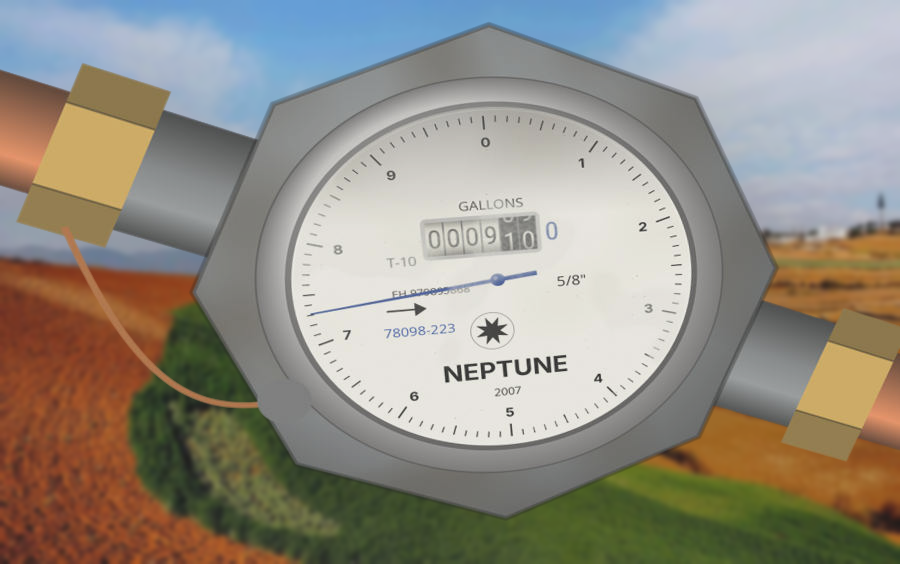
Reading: **9097.3** gal
